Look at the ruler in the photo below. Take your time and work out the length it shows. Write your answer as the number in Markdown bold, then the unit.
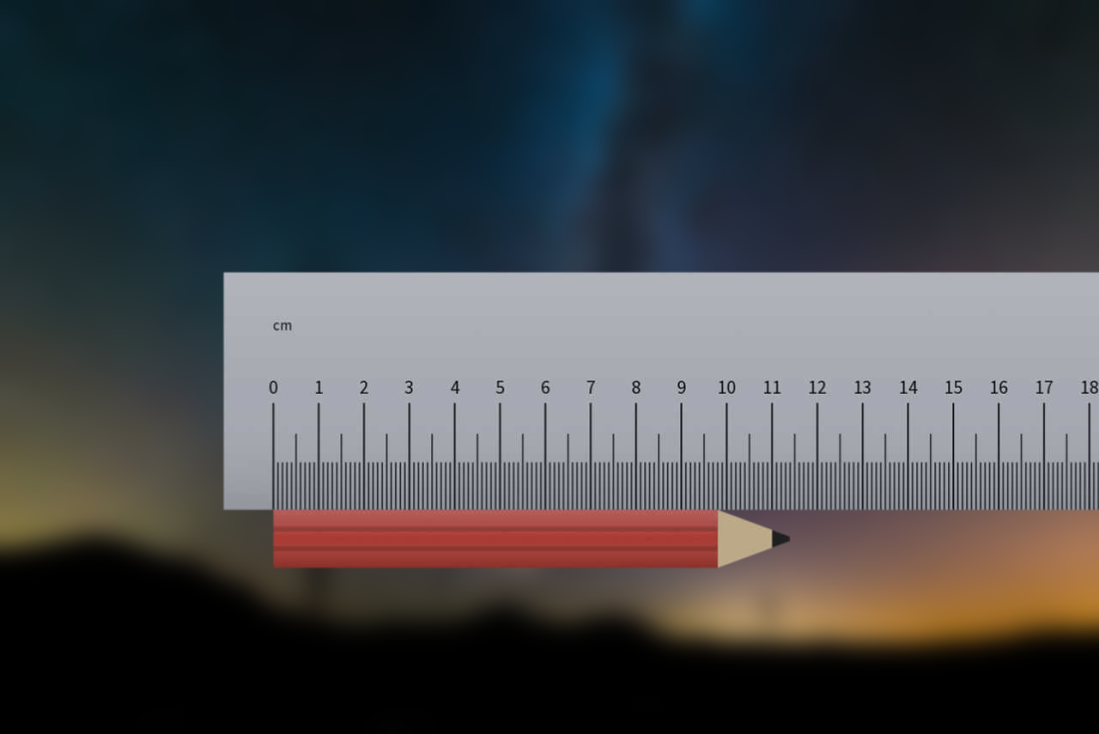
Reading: **11.4** cm
